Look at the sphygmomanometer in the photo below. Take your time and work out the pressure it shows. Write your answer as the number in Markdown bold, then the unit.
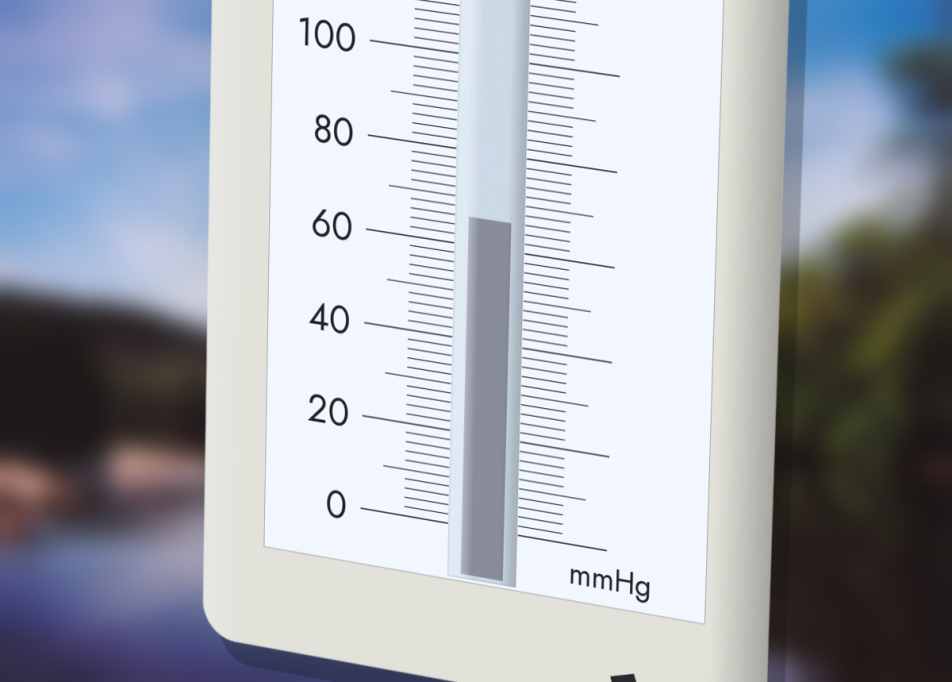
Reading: **66** mmHg
